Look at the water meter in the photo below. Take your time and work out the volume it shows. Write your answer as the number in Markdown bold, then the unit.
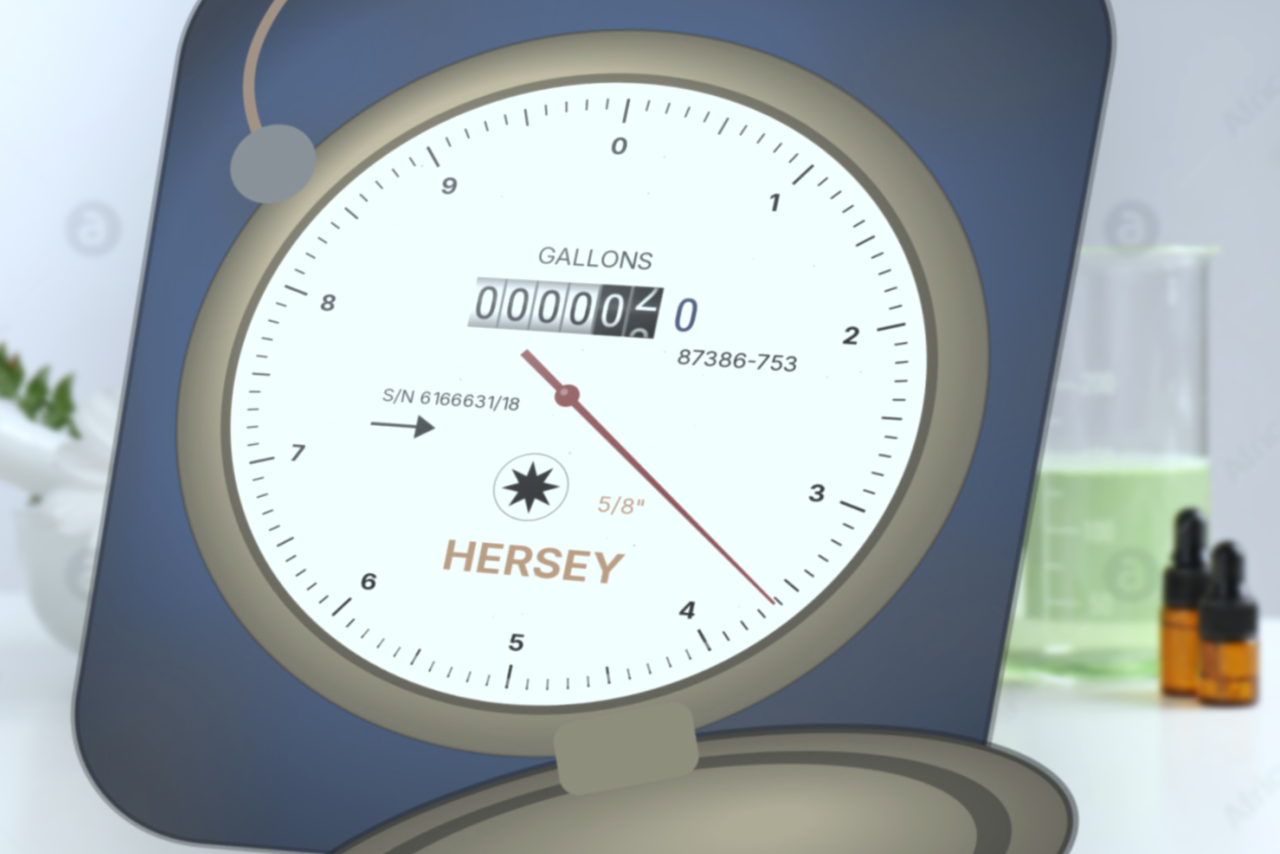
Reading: **23.6** gal
